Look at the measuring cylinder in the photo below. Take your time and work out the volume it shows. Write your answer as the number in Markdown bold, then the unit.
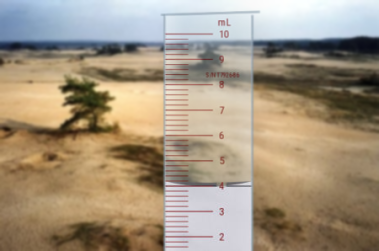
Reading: **4** mL
